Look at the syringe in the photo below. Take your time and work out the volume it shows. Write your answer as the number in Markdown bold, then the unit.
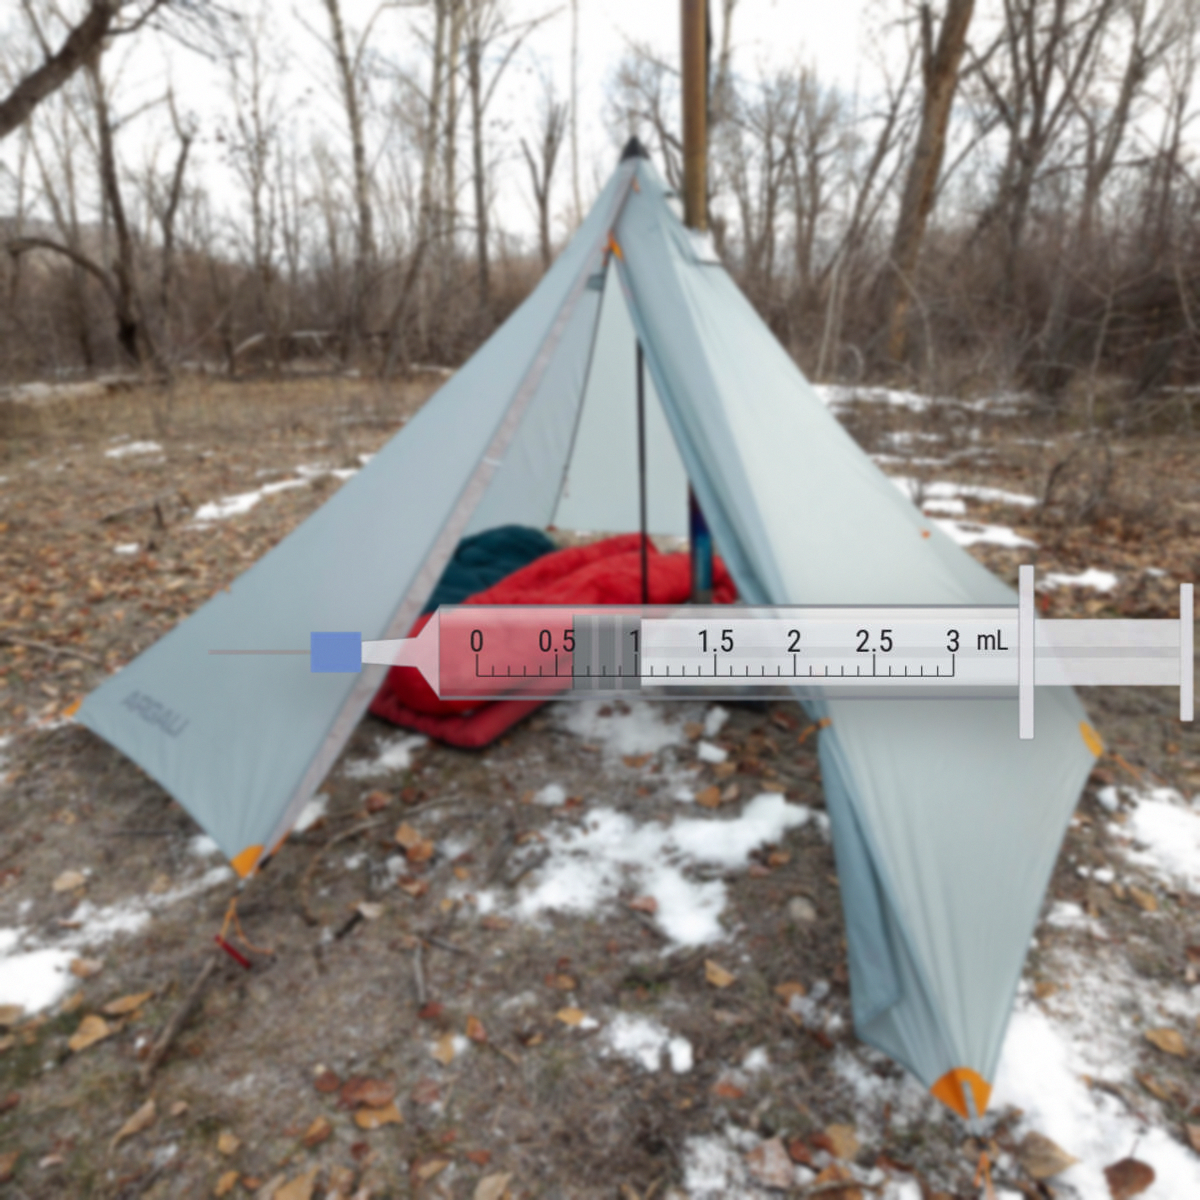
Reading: **0.6** mL
